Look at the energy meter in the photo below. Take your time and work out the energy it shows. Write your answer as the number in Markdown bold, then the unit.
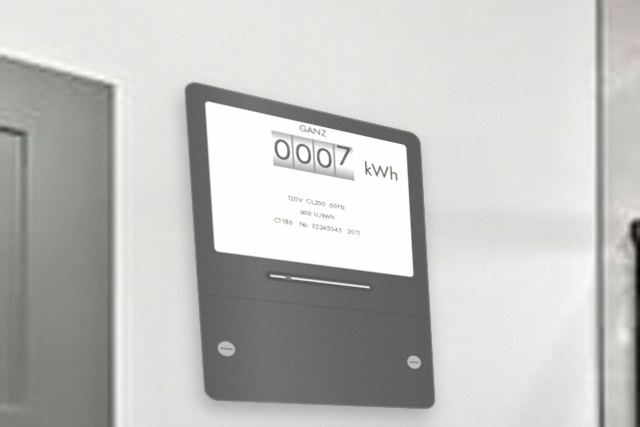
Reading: **7** kWh
